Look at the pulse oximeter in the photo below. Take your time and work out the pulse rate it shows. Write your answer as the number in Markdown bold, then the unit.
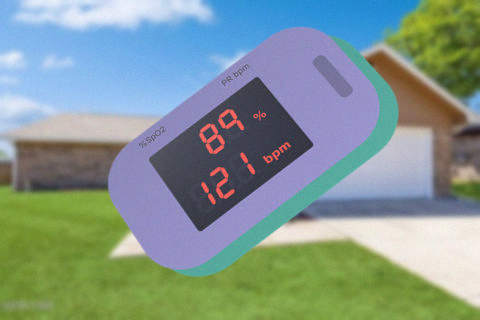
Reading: **121** bpm
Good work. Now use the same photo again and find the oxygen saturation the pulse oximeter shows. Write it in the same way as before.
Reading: **89** %
